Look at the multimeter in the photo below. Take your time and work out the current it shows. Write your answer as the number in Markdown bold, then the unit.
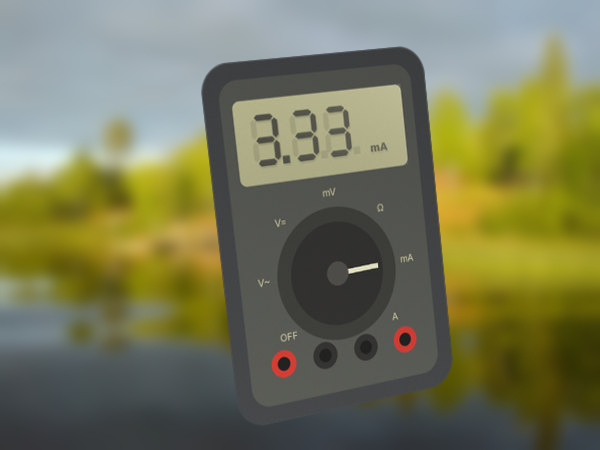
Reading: **3.33** mA
